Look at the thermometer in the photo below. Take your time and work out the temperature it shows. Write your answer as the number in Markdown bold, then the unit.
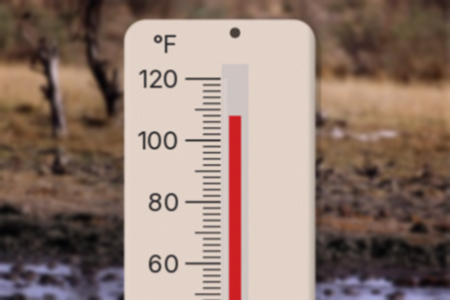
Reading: **108** °F
